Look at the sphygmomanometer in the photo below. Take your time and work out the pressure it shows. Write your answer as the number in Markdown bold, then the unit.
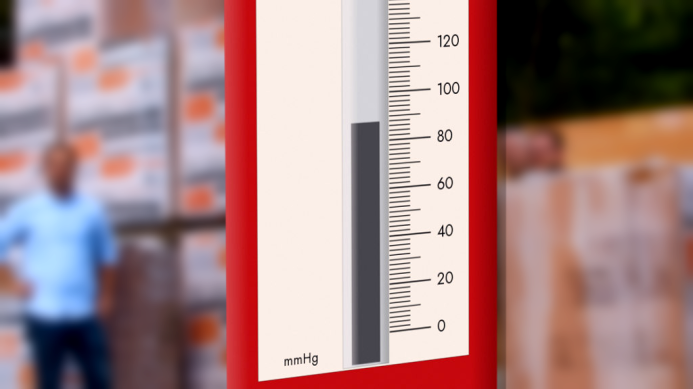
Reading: **88** mmHg
